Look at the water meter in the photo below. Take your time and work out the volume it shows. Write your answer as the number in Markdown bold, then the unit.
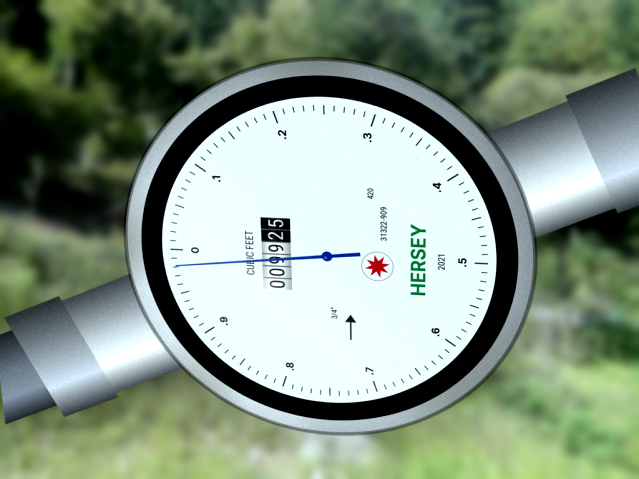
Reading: **9924.98** ft³
